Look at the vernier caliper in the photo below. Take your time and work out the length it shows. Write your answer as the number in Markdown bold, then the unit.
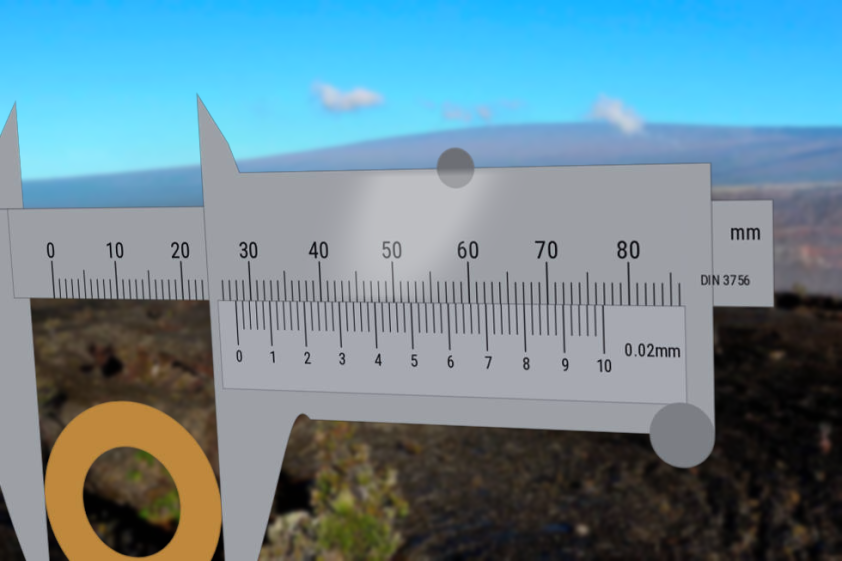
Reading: **27.8** mm
